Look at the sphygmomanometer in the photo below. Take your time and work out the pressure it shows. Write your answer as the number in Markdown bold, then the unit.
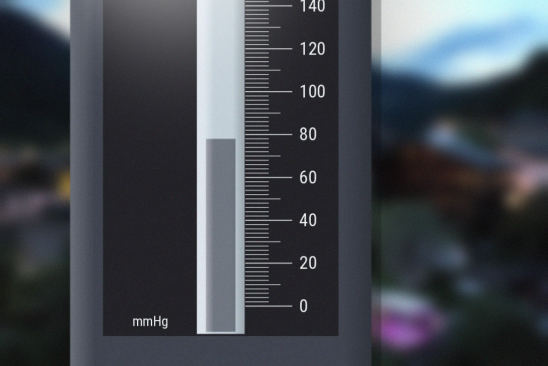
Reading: **78** mmHg
